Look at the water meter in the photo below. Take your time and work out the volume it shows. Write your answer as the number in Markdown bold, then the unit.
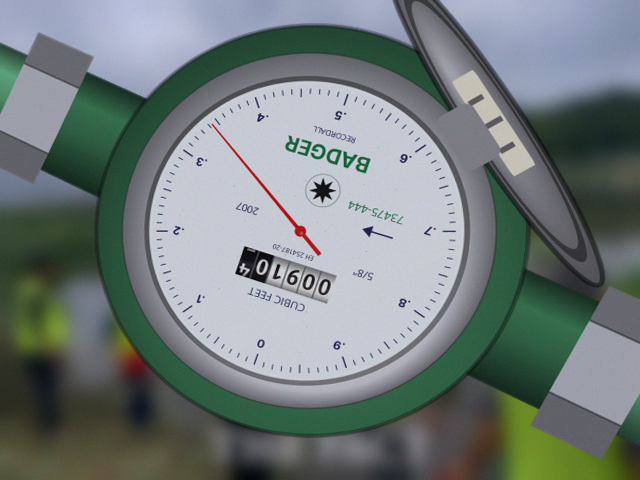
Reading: **9104.34** ft³
